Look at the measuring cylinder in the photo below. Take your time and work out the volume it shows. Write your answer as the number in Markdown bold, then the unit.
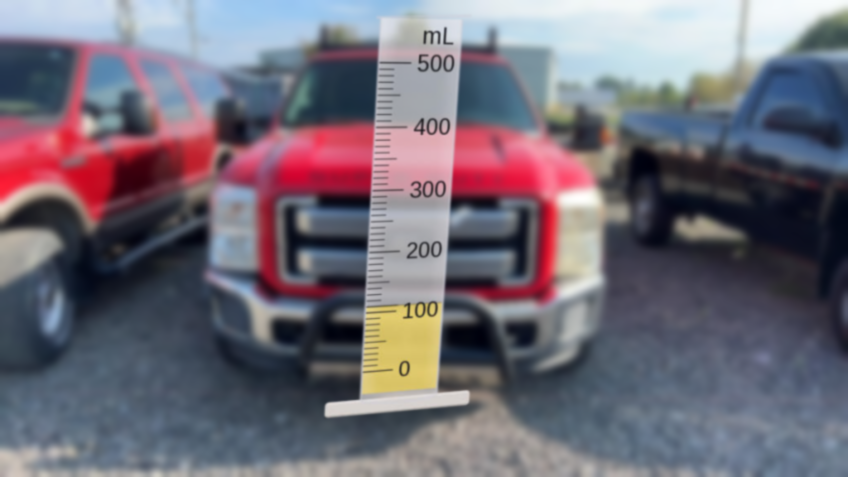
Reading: **110** mL
